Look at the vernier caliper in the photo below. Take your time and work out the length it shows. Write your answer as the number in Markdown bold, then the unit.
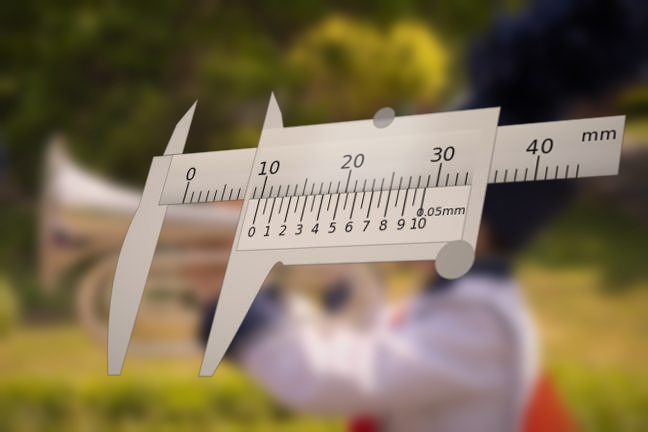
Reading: **9.8** mm
